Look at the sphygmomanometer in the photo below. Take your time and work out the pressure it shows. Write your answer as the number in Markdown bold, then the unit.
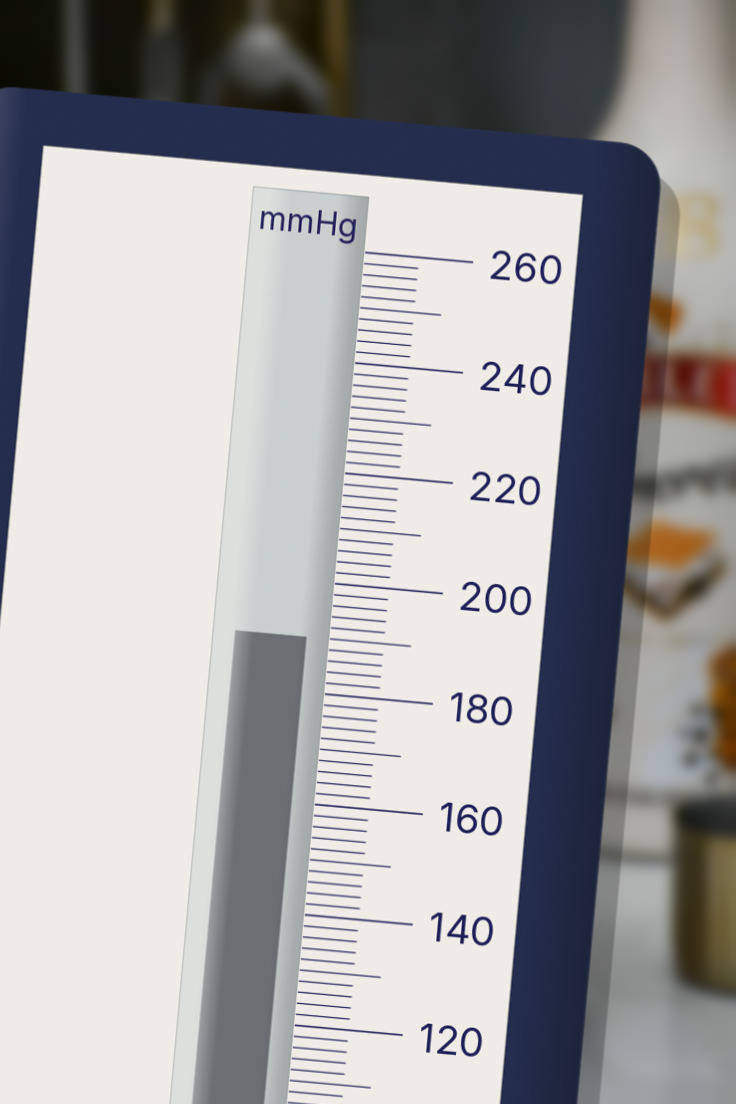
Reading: **190** mmHg
